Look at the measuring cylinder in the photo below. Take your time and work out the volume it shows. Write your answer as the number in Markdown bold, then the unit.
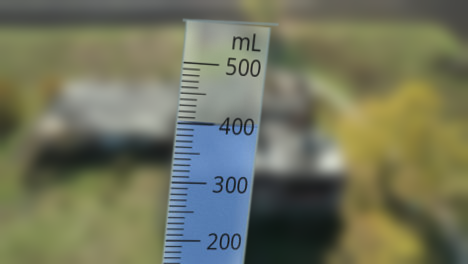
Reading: **400** mL
